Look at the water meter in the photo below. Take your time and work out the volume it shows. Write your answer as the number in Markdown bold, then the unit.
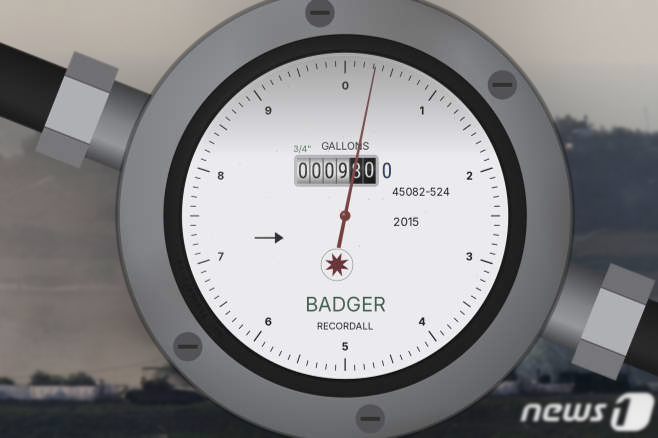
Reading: **9800.3** gal
